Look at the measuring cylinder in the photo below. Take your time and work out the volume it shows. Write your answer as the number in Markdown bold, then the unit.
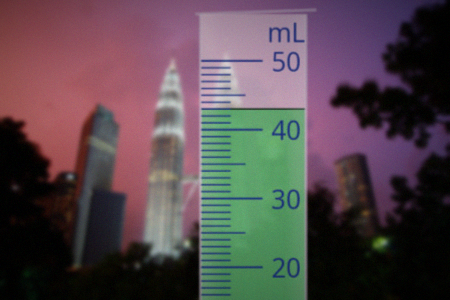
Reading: **43** mL
